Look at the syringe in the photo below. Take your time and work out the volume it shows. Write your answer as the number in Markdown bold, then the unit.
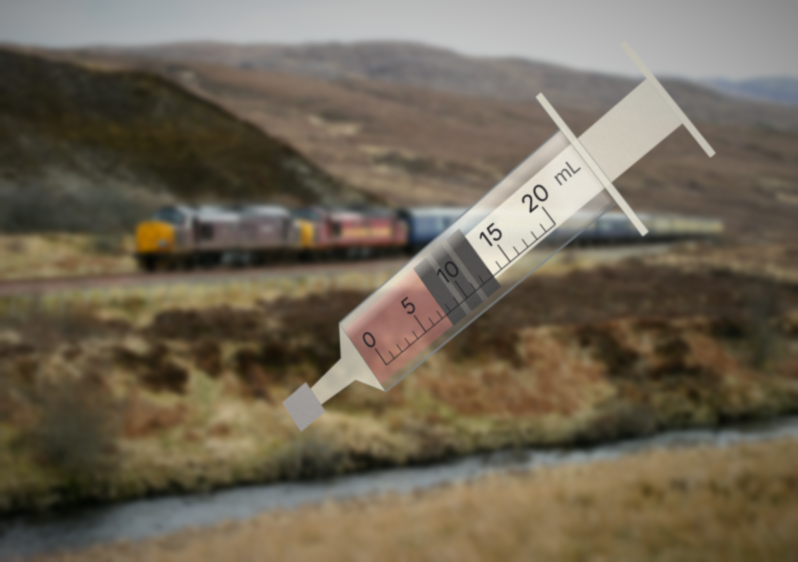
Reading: **7.5** mL
